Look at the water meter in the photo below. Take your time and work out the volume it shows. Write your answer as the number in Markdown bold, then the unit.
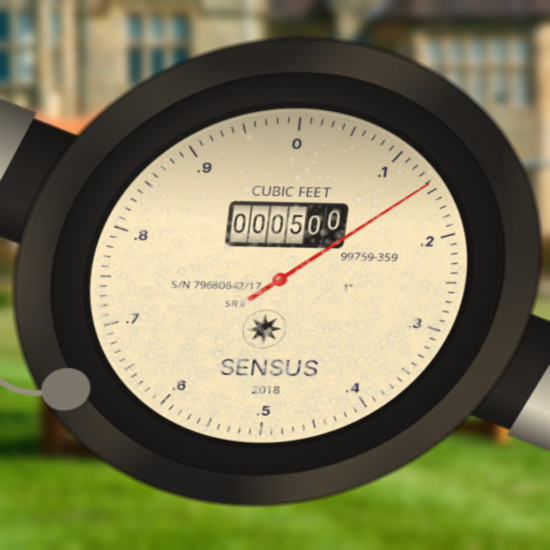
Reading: **500.14** ft³
